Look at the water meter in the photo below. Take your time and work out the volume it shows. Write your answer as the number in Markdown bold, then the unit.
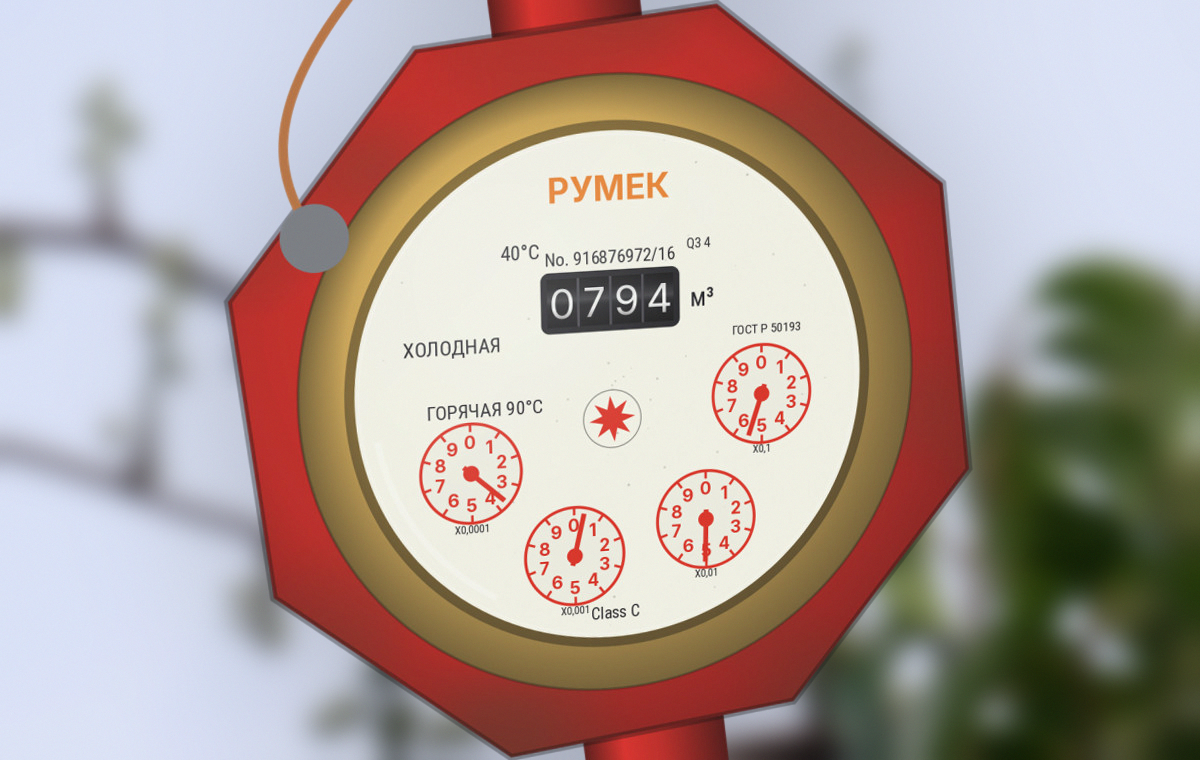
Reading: **794.5503** m³
